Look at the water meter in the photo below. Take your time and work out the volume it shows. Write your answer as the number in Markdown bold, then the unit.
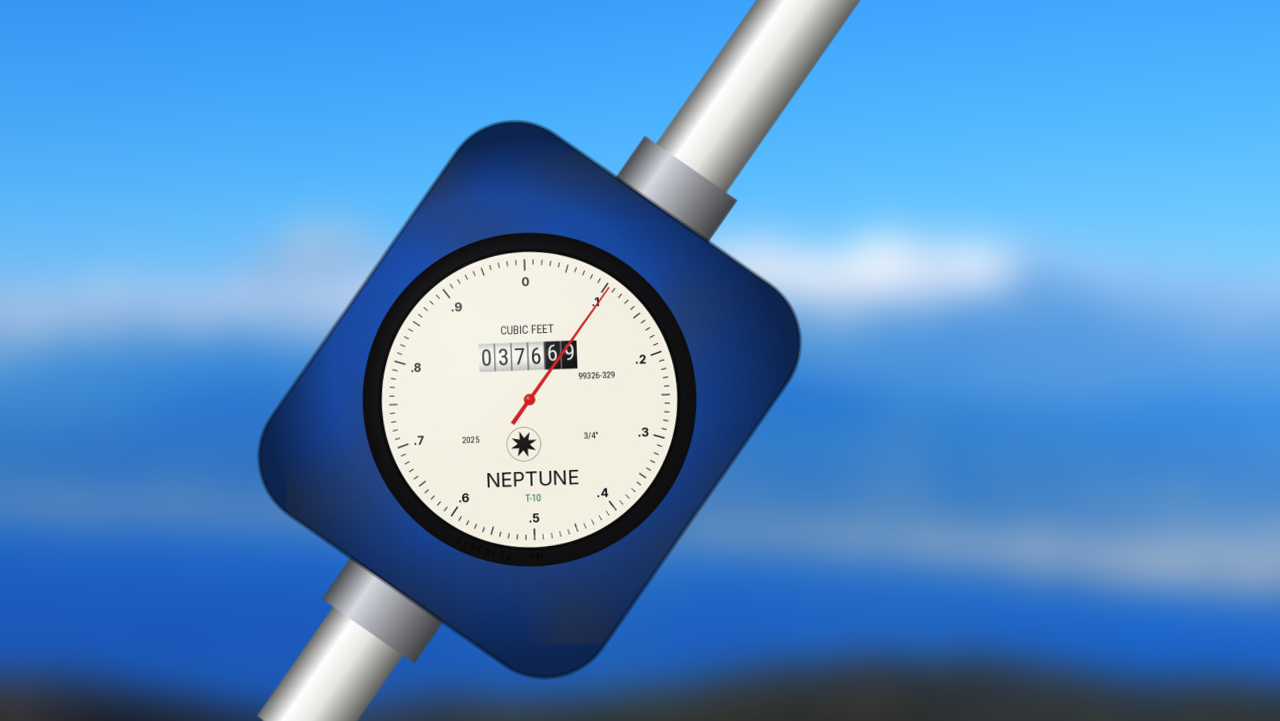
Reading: **37669.10** ft³
